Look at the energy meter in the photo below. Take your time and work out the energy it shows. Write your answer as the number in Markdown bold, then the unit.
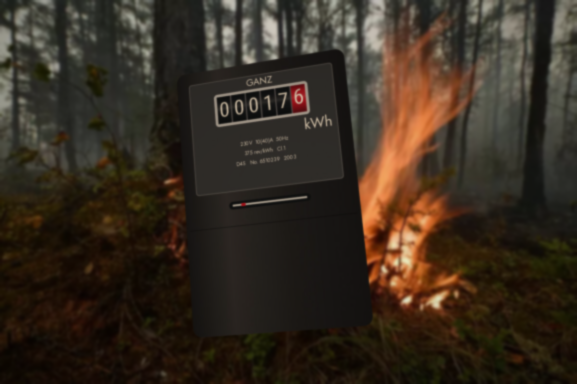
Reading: **17.6** kWh
